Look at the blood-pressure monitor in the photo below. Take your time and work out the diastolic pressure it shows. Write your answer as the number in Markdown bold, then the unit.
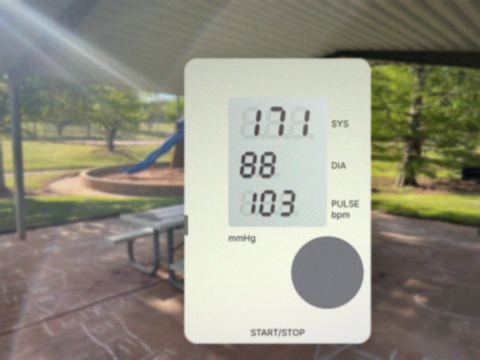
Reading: **88** mmHg
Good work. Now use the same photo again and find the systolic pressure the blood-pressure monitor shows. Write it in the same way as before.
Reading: **171** mmHg
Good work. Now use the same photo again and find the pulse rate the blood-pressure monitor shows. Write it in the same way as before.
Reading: **103** bpm
